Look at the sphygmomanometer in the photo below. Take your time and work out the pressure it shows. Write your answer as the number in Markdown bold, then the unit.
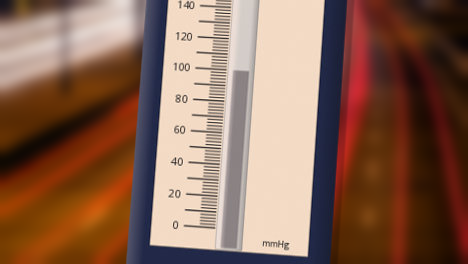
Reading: **100** mmHg
